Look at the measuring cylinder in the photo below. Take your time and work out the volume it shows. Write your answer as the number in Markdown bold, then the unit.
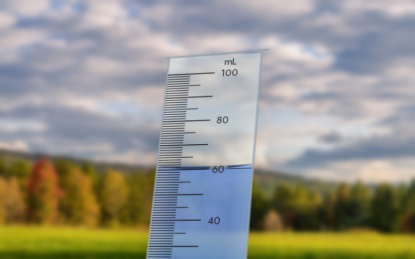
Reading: **60** mL
